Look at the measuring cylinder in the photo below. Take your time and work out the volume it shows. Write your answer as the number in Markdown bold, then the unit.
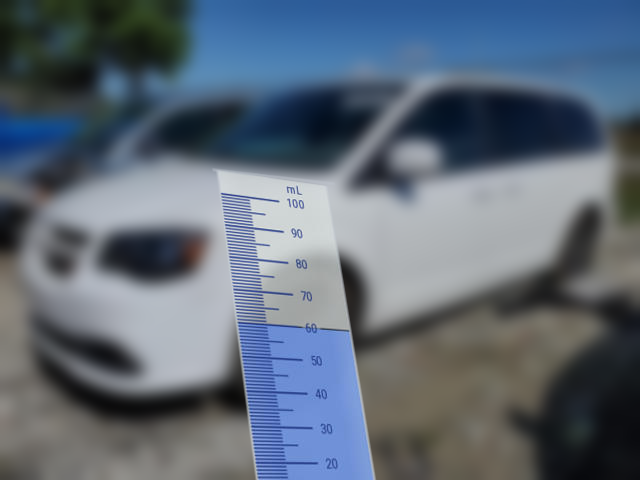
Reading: **60** mL
